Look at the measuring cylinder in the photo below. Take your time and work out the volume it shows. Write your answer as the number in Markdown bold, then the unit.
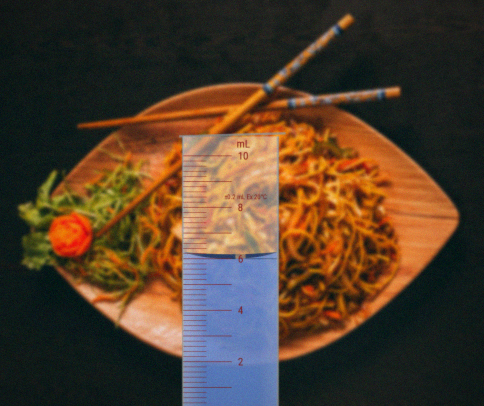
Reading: **6** mL
